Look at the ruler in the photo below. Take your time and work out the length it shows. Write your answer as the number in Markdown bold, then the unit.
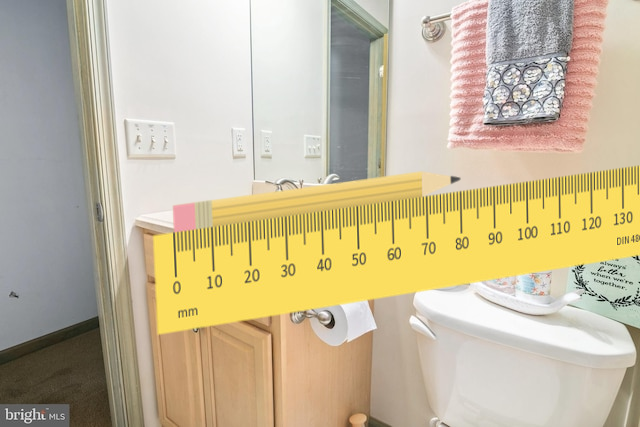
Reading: **80** mm
